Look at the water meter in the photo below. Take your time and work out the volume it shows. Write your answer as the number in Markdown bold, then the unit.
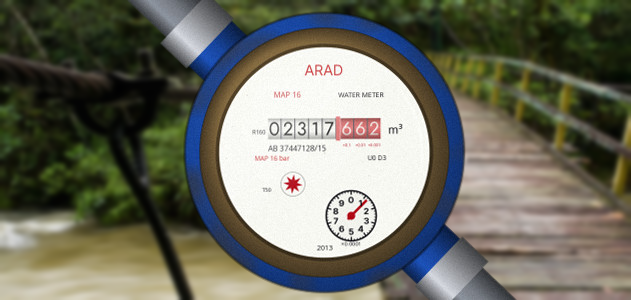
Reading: **2317.6621** m³
